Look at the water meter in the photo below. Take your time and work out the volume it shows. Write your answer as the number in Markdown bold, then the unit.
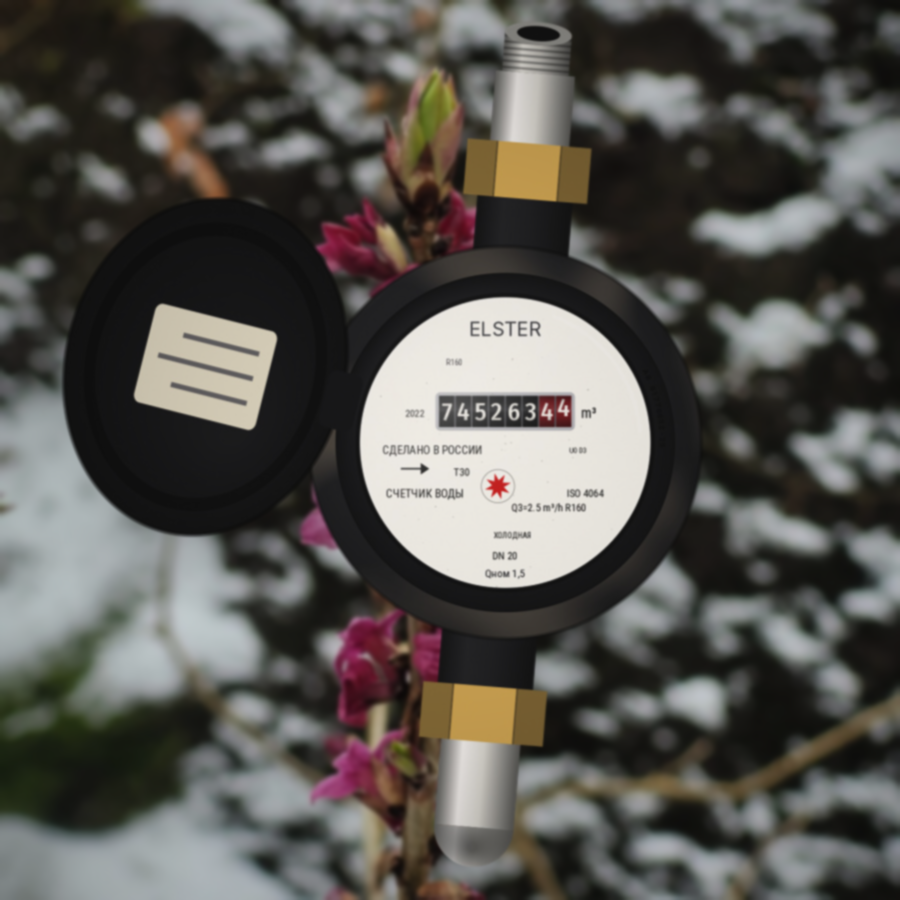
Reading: **745263.44** m³
